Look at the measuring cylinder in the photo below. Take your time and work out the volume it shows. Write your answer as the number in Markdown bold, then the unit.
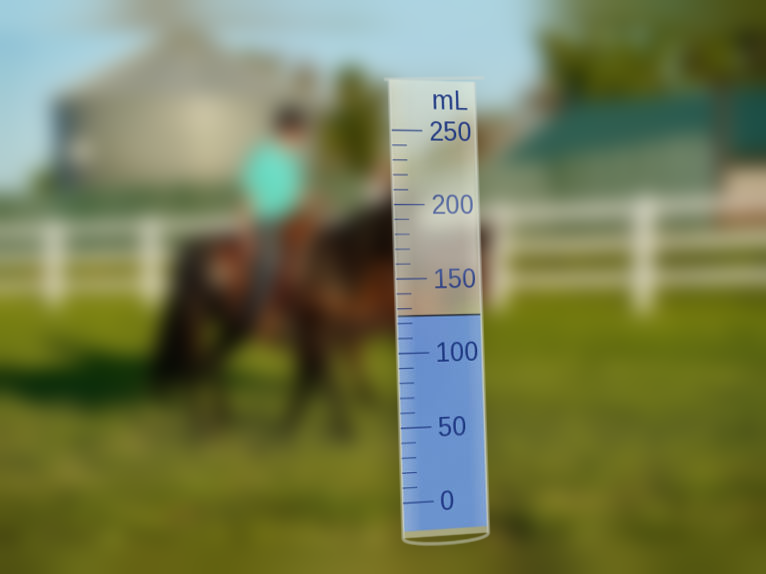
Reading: **125** mL
